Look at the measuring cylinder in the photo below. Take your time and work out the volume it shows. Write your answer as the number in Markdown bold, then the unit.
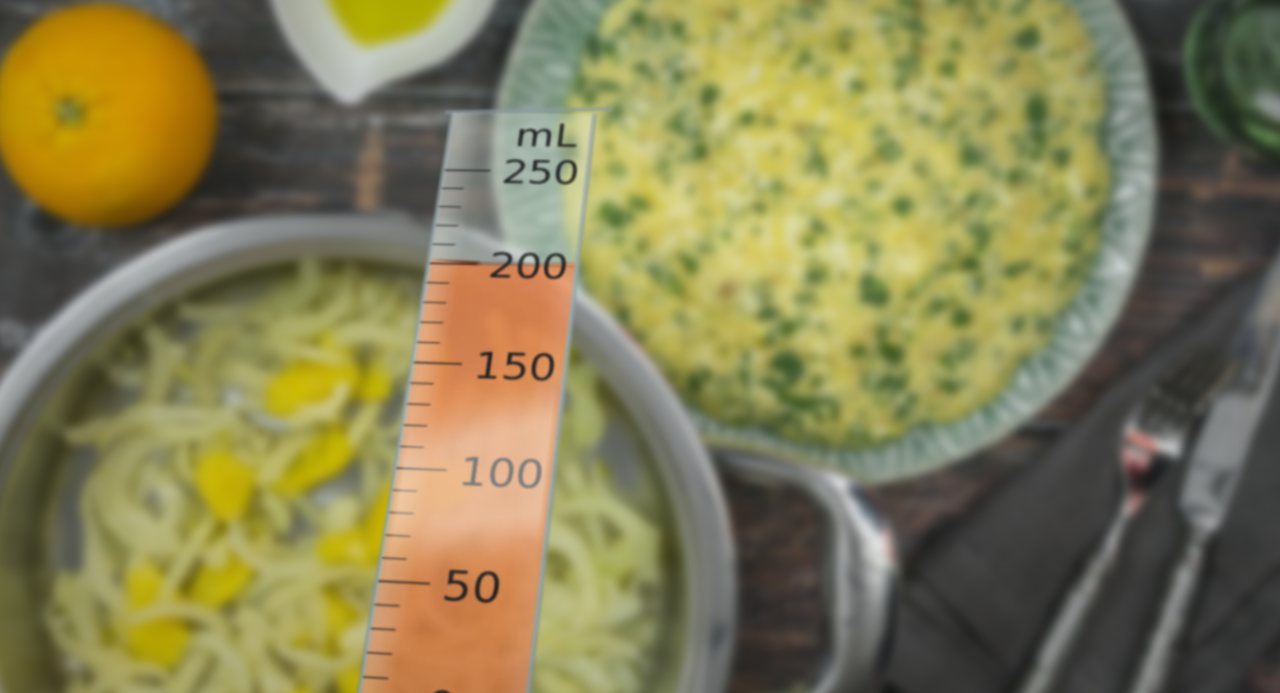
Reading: **200** mL
